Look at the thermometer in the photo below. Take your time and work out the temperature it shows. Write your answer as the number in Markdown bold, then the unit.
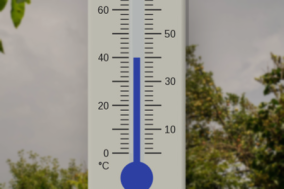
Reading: **40** °C
